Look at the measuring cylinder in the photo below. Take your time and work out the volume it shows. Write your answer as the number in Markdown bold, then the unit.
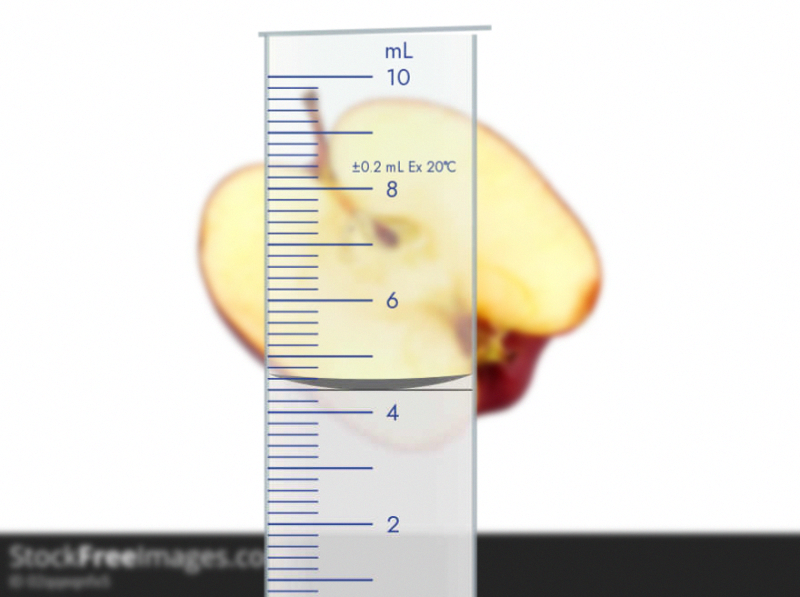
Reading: **4.4** mL
